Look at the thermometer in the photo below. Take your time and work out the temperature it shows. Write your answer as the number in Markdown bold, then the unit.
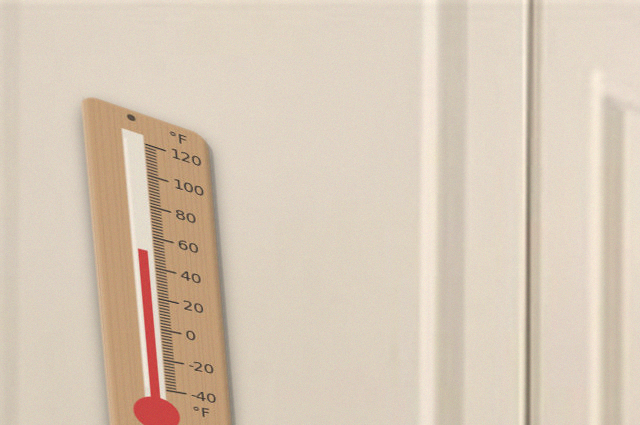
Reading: **50** °F
